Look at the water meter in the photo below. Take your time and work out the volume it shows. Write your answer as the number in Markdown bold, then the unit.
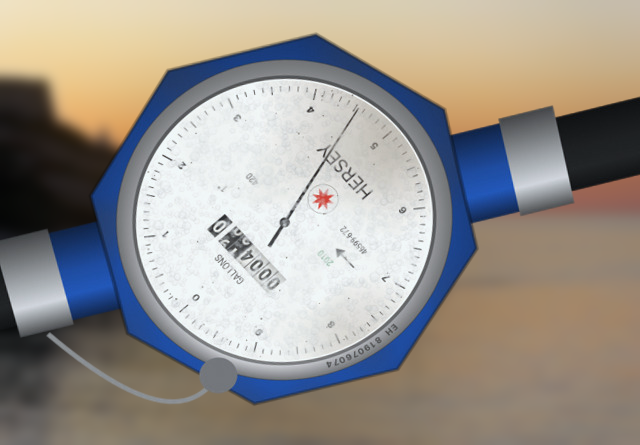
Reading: **4194.5** gal
